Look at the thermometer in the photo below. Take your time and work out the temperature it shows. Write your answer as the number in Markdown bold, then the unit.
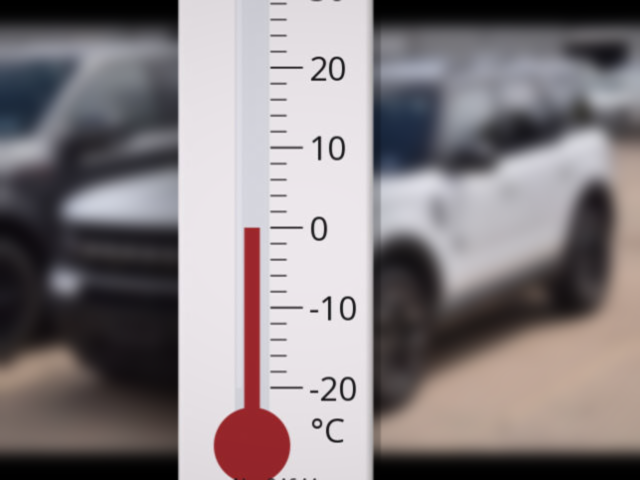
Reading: **0** °C
